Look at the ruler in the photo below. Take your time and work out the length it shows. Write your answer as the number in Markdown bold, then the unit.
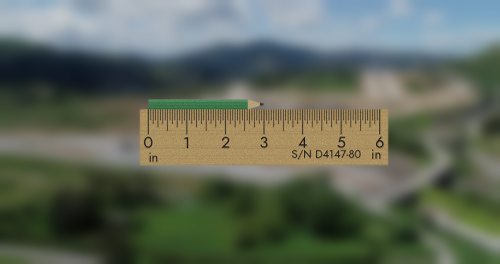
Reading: **3** in
